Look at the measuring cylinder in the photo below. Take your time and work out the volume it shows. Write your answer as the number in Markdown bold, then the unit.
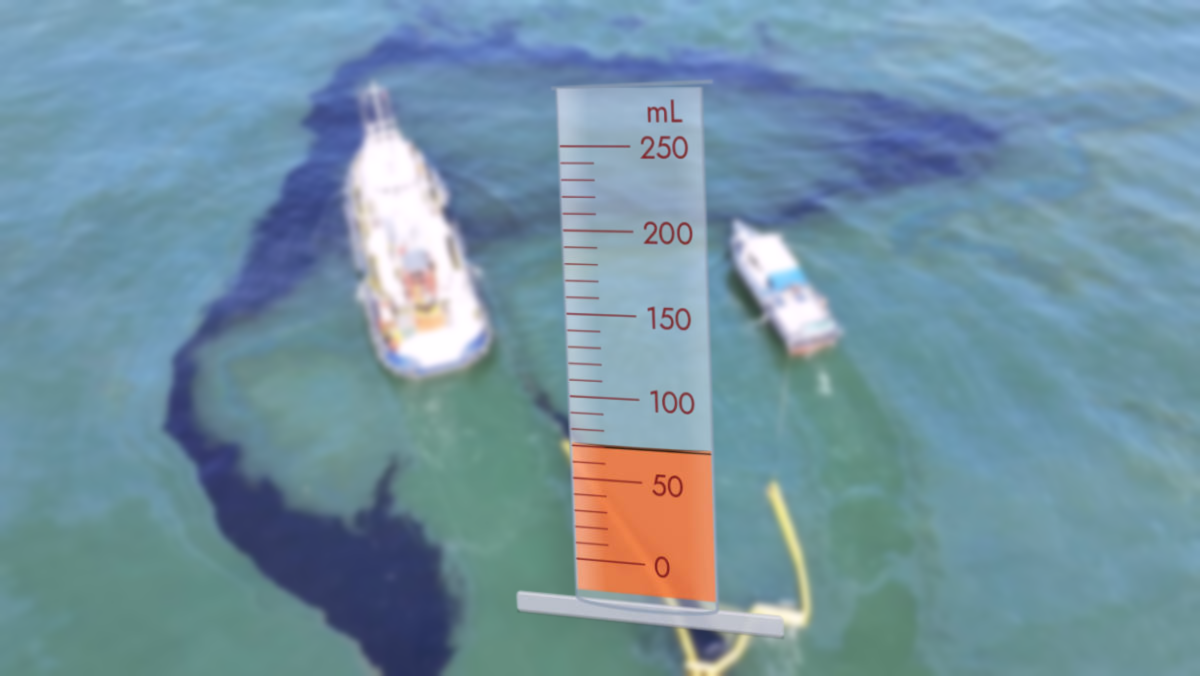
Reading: **70** mL
